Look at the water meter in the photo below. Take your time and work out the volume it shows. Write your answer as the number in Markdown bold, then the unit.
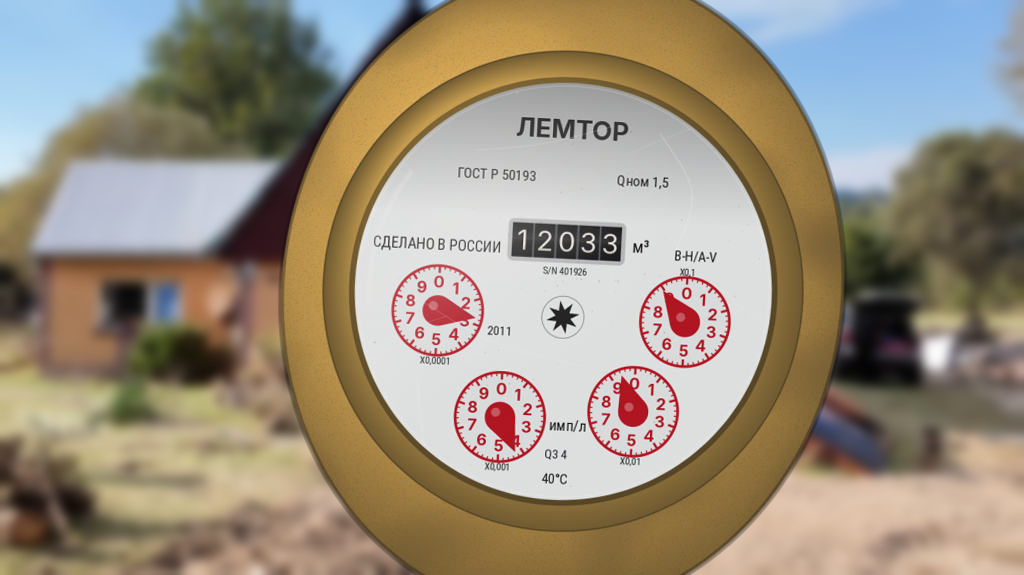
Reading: **12033.8942** m³
